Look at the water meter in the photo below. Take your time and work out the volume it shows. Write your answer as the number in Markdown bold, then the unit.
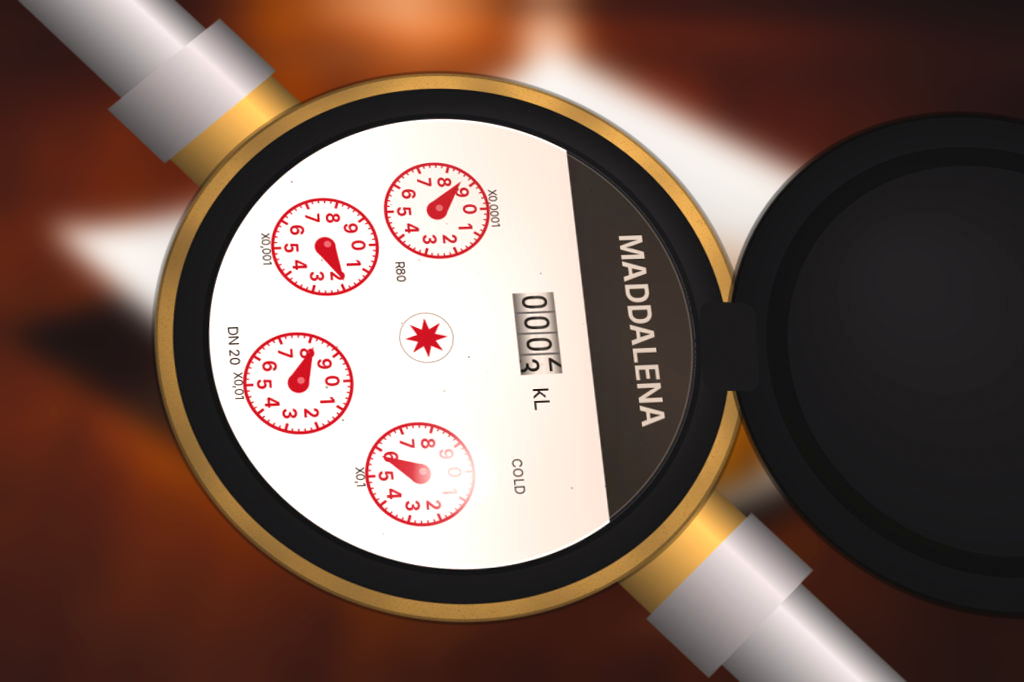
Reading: **2.5818** kL
